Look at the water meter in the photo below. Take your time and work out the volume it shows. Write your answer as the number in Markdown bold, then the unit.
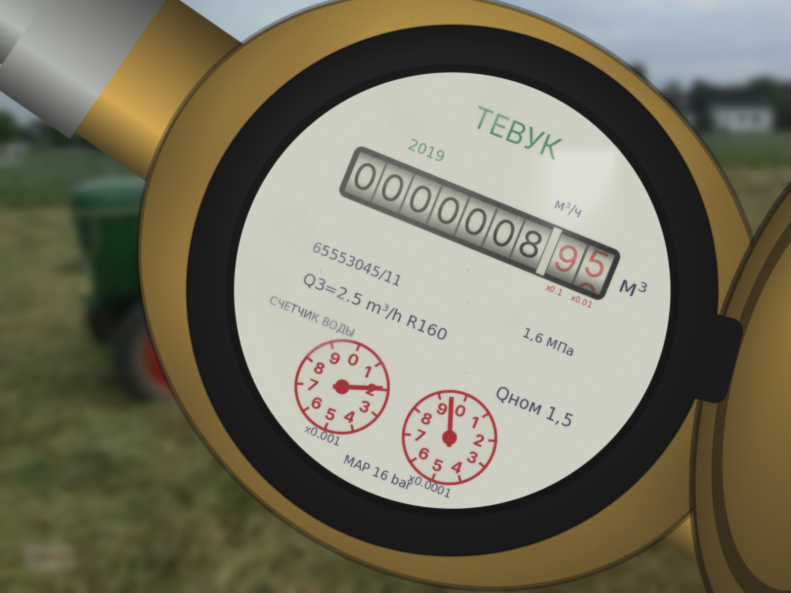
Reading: **8.9519** m³
